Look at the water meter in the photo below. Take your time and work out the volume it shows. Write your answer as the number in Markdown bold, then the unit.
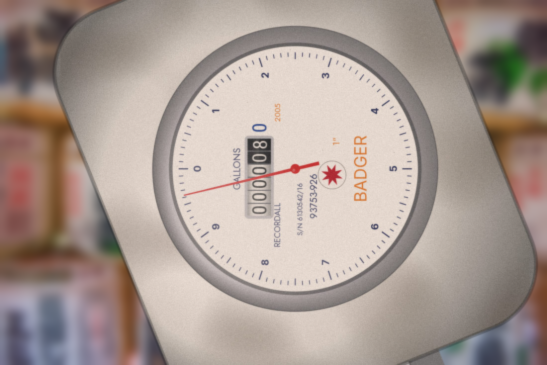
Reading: **79.6** gal
